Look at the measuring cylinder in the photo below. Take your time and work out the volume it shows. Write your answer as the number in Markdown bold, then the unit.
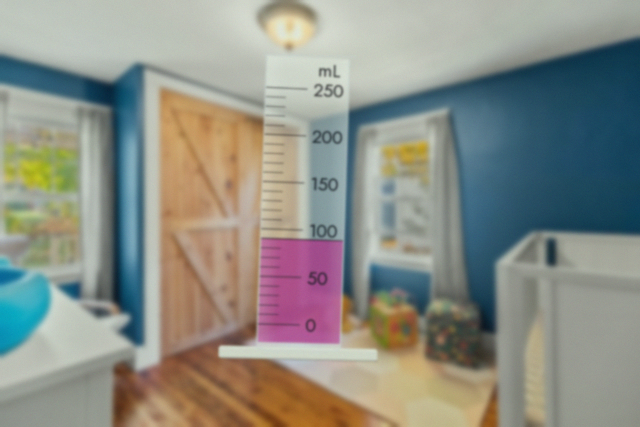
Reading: **90** mL
